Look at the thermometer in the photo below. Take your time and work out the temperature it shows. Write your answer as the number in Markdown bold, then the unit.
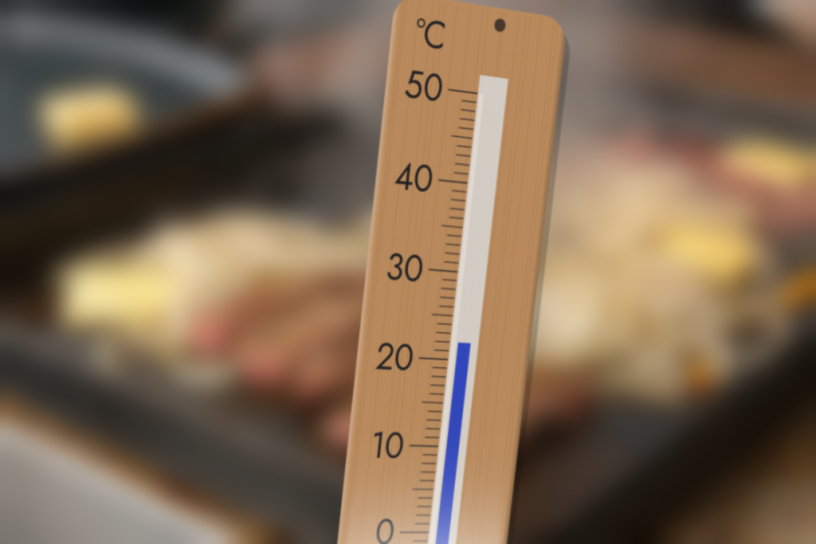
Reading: **22** °C
